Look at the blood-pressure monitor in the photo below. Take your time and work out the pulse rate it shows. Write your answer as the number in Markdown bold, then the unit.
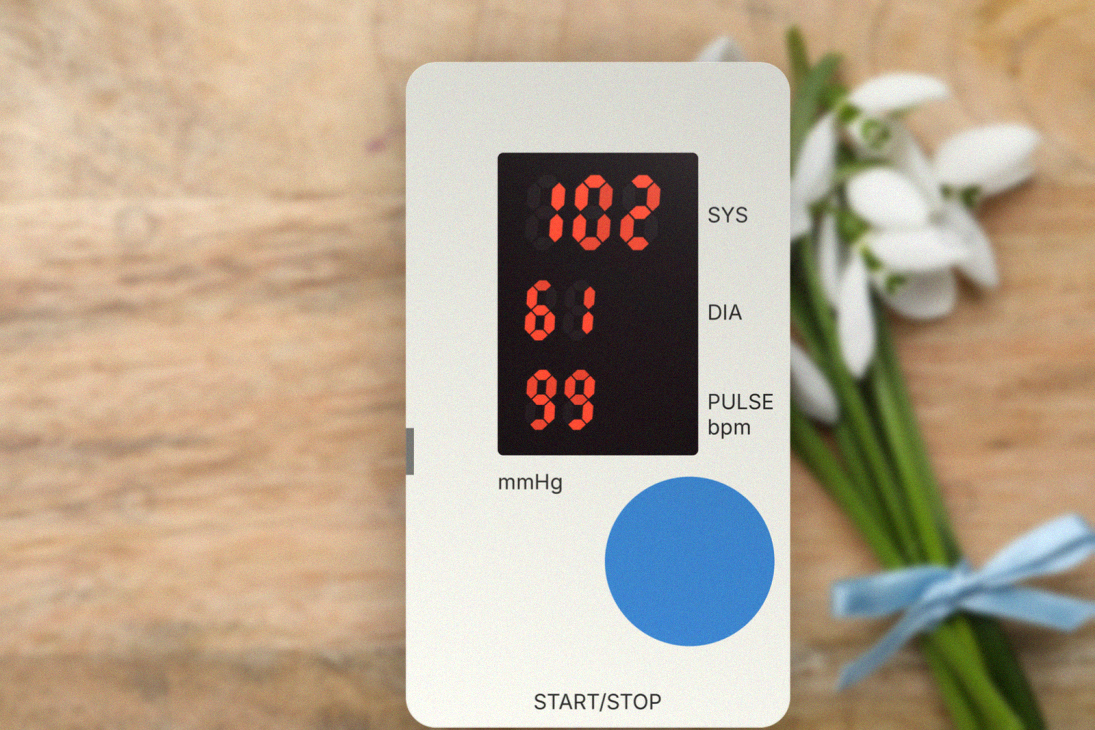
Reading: **99** bpm
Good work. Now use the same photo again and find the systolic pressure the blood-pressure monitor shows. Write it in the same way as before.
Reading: **102** mmHg
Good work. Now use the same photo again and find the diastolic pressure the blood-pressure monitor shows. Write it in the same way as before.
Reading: **61** mmHg
